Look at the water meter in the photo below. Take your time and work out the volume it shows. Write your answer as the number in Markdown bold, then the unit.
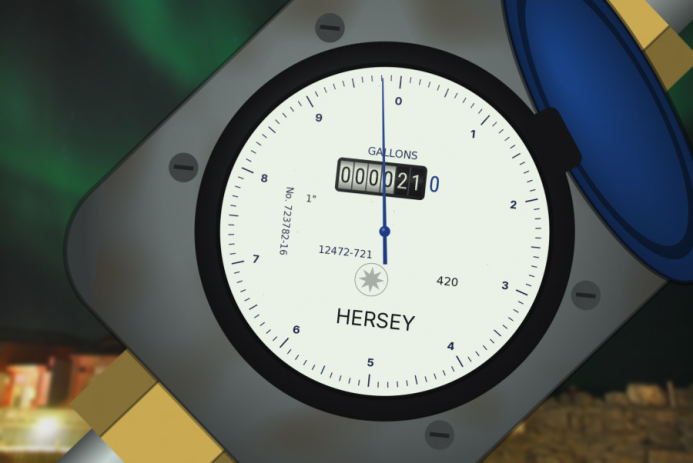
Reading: **209.8** gal
